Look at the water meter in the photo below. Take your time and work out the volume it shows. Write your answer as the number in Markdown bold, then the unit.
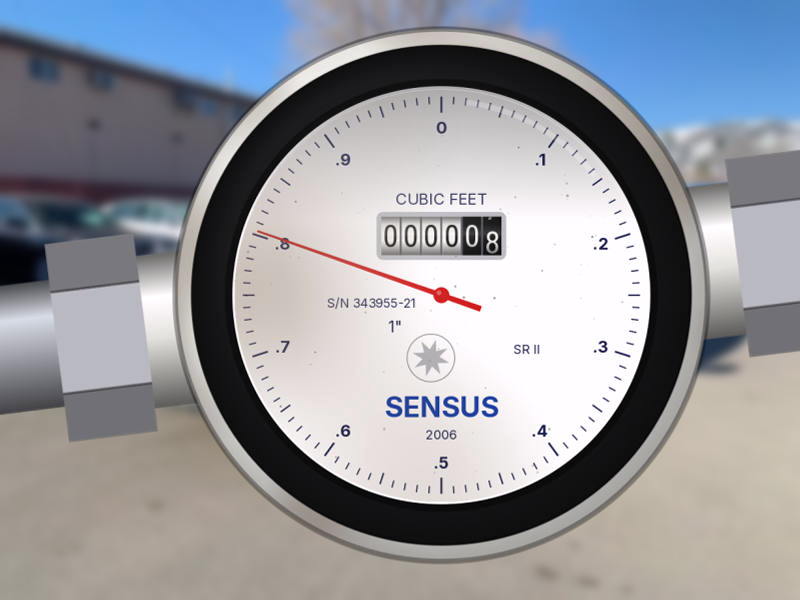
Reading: **7.80** ft³
